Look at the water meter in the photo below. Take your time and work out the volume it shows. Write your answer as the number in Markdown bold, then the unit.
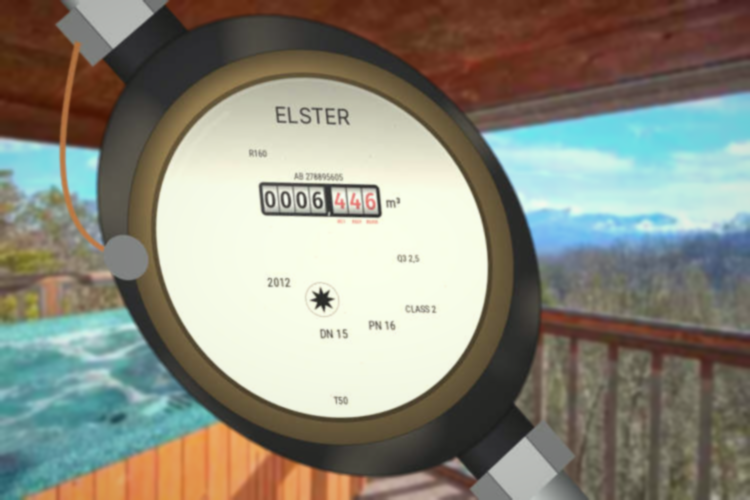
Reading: **6.446** m³
